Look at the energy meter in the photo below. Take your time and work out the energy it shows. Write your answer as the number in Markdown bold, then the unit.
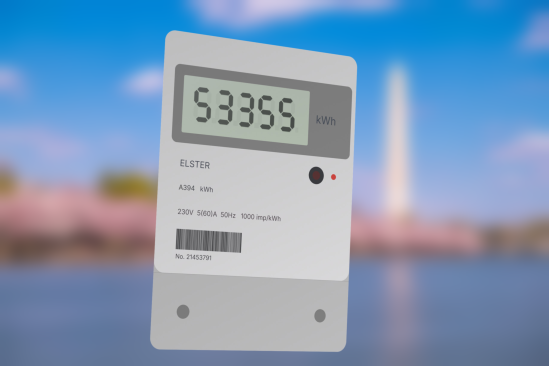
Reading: **53355** kWh
